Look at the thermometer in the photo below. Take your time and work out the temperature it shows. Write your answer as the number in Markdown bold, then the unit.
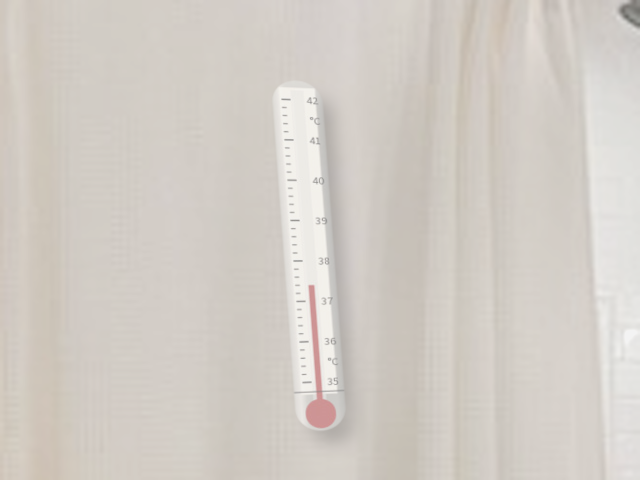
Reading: **37.4** °C
